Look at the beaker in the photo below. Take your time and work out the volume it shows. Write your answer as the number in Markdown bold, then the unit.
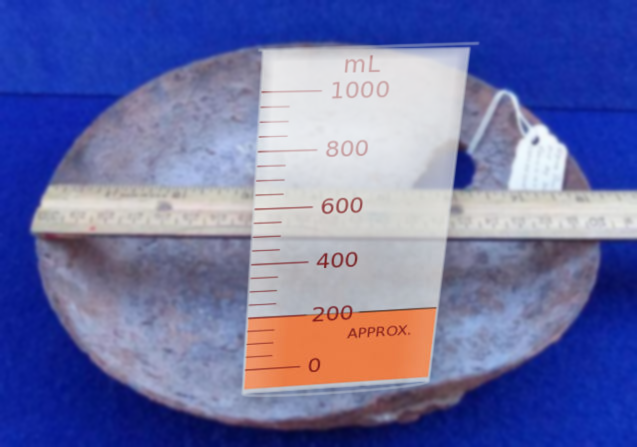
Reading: **200** mL
